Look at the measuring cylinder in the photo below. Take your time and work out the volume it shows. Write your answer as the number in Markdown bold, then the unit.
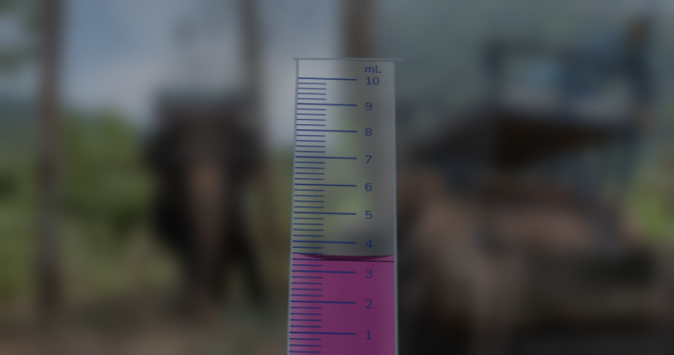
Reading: **3.4** mL
